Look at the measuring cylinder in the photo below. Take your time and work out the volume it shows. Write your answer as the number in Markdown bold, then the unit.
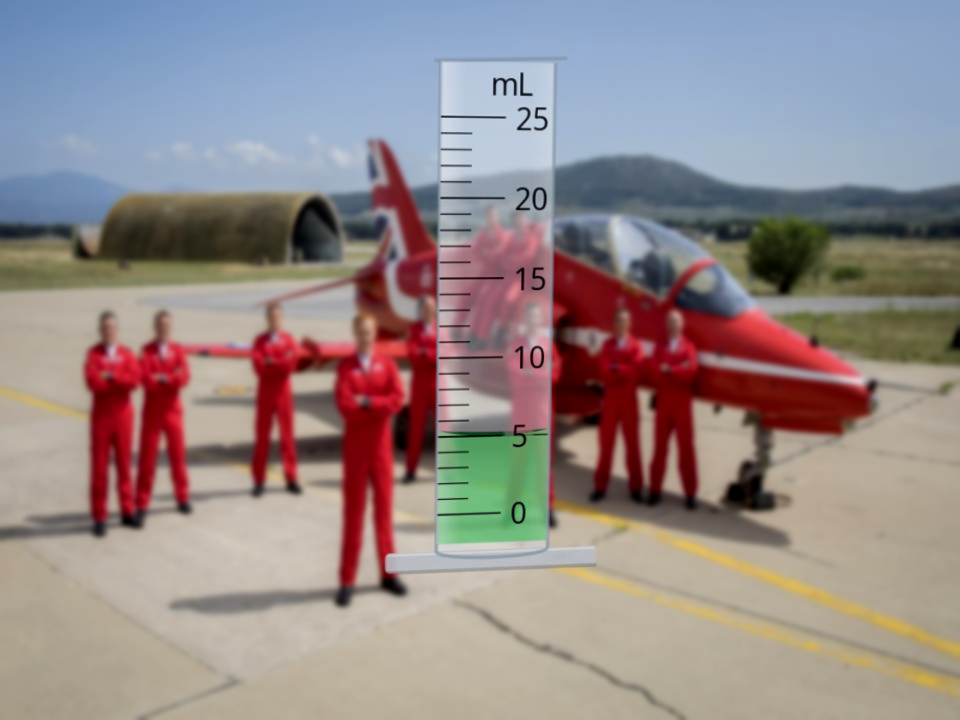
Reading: **5** mL
